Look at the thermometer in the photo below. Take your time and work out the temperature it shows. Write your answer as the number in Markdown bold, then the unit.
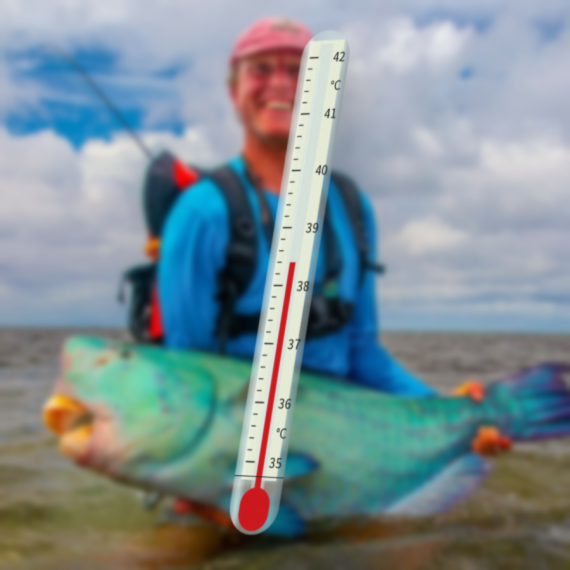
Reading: **38.4** °C
